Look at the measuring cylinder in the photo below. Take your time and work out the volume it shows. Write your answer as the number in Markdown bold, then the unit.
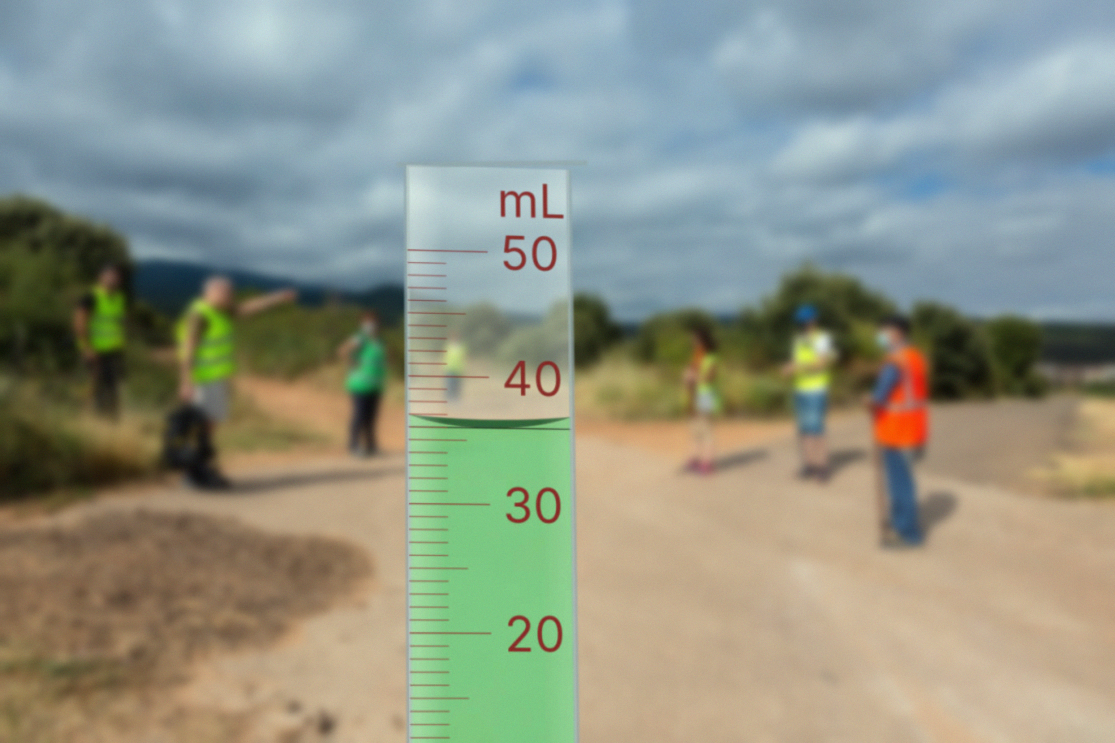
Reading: **36** mL
